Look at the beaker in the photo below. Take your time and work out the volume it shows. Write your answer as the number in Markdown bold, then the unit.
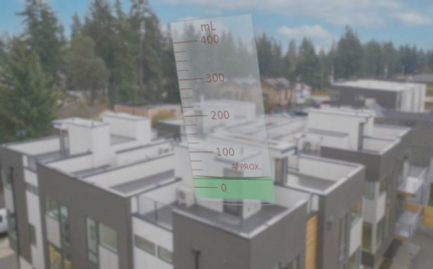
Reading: **25** mL
